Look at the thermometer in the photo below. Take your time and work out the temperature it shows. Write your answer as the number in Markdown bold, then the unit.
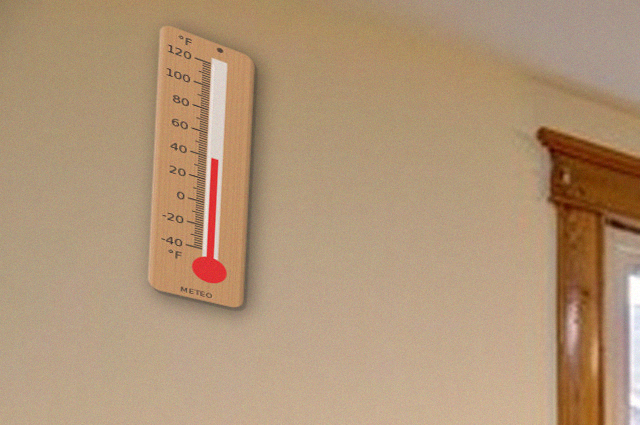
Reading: **40** °F
